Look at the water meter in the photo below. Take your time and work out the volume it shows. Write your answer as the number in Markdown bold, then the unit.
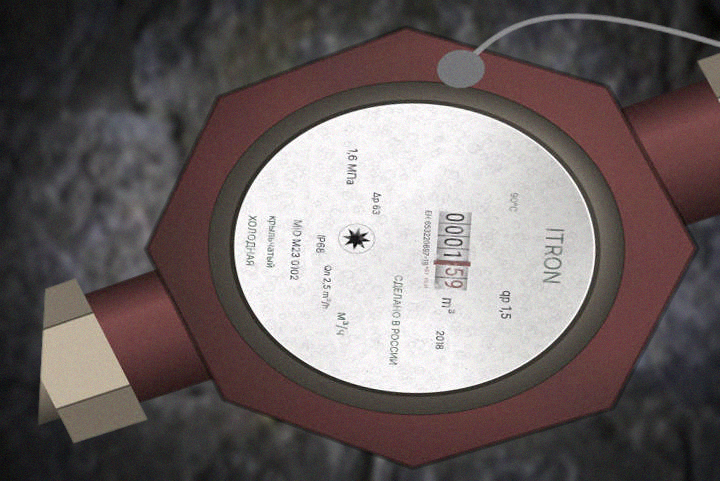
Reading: **1.59** m³
